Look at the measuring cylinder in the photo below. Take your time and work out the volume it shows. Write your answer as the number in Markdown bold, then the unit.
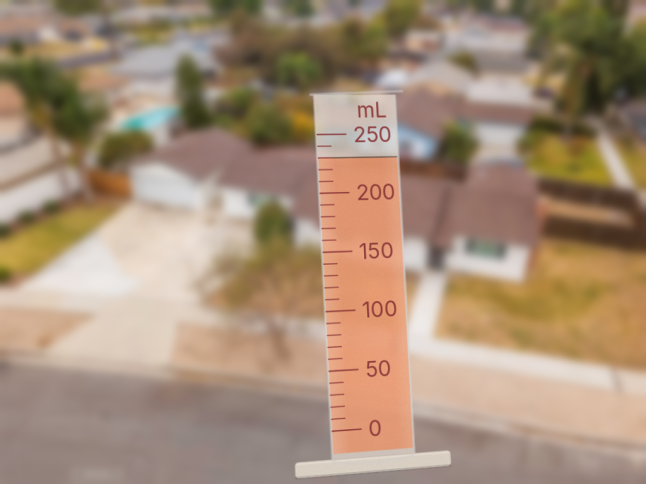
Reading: **230** mL
